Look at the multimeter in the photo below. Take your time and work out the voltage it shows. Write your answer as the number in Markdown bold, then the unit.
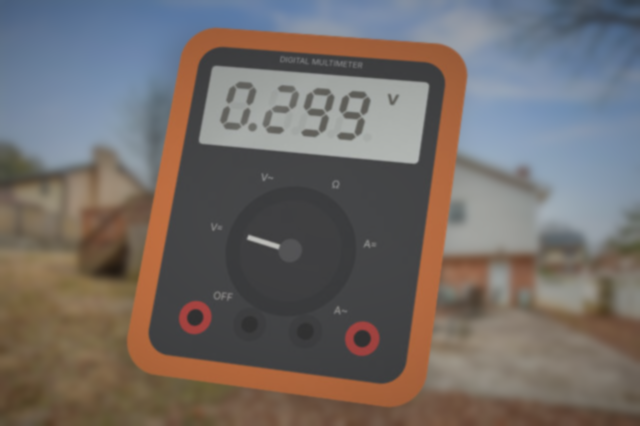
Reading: **0.299** V
